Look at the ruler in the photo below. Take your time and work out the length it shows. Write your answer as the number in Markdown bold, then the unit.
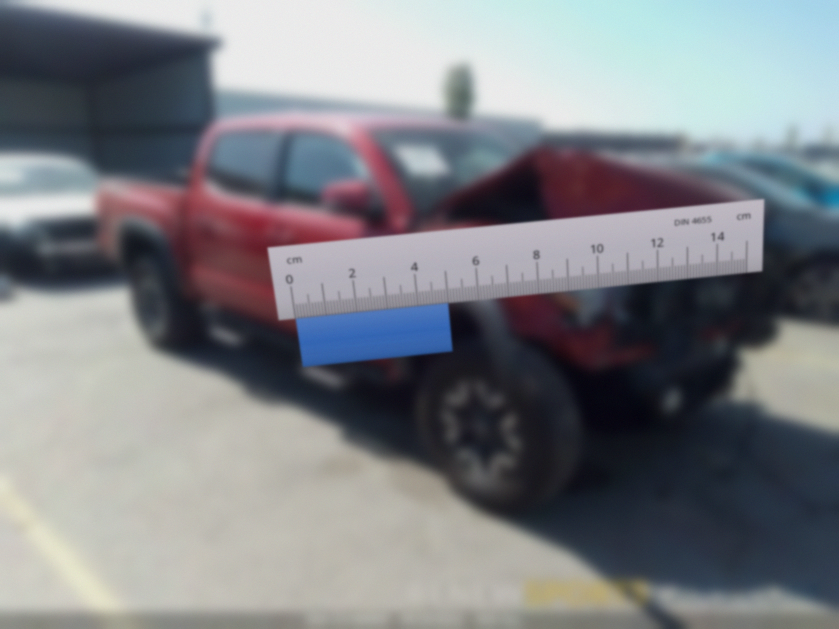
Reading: **5** cm
